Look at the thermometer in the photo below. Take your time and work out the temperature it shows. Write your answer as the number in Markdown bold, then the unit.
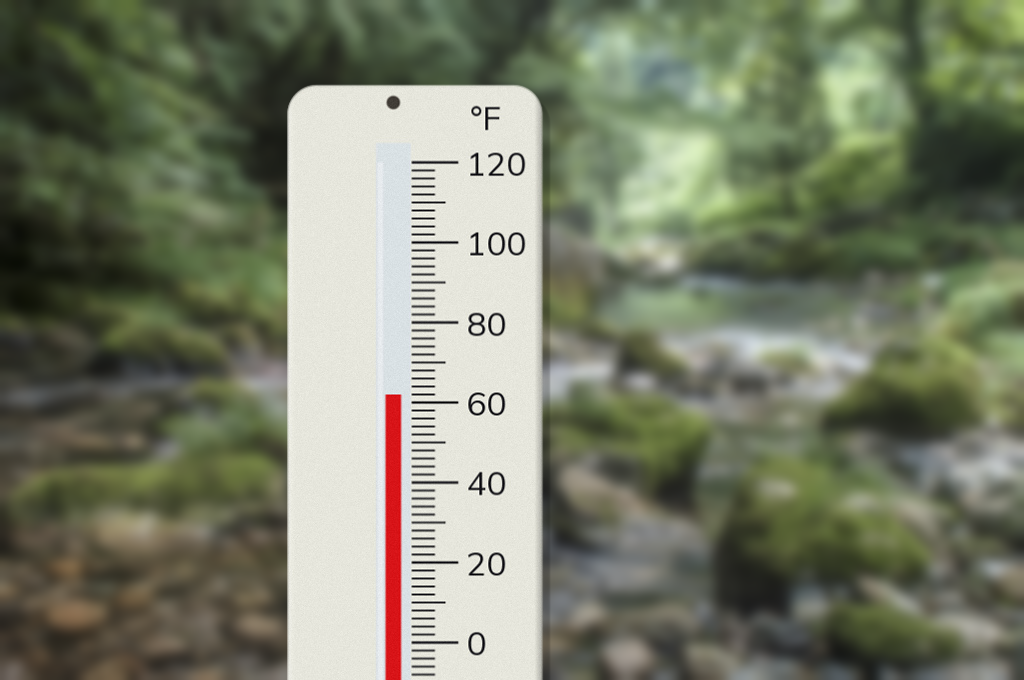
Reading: **62** °F
